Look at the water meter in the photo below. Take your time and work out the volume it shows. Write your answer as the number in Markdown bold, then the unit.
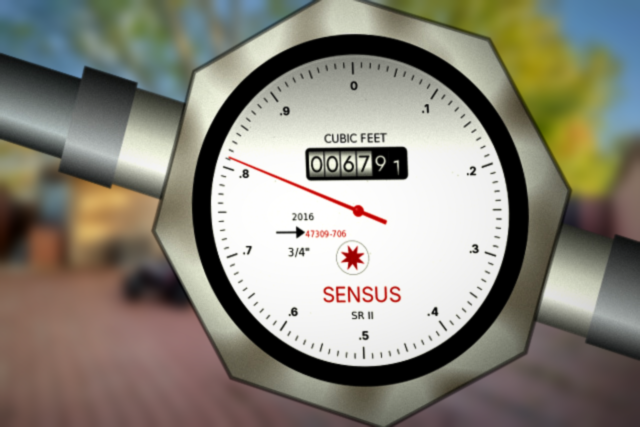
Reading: **6790.81** ft³
